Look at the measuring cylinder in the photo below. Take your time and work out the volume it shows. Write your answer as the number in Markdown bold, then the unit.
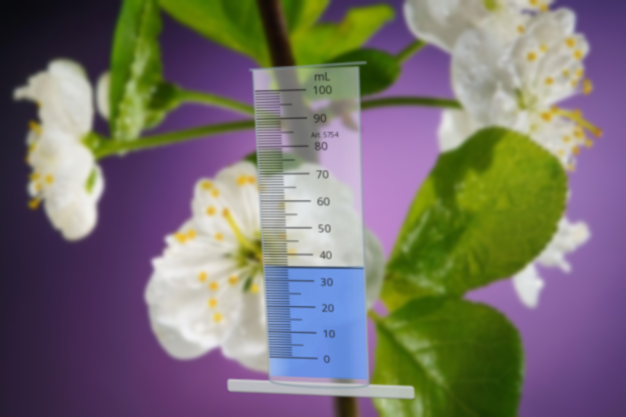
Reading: **35** mL
